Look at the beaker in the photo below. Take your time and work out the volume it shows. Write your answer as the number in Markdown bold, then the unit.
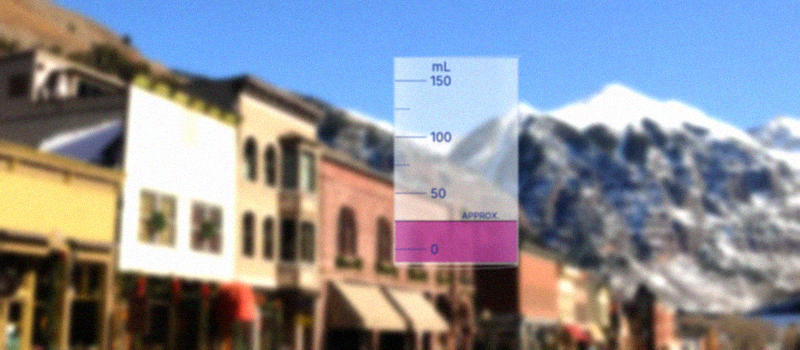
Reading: **25** mL
